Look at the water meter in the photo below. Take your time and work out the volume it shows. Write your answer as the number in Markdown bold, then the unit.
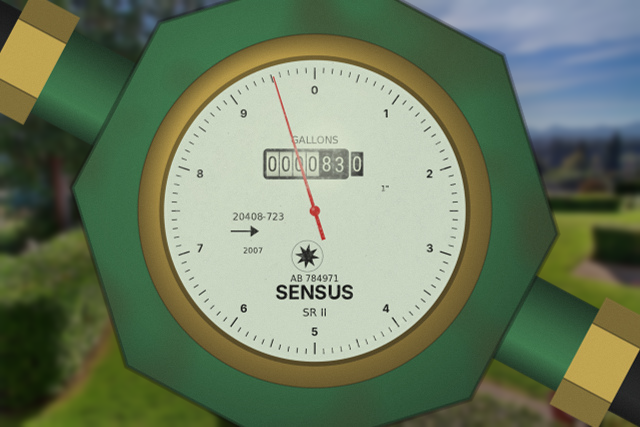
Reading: **829.5** gal
